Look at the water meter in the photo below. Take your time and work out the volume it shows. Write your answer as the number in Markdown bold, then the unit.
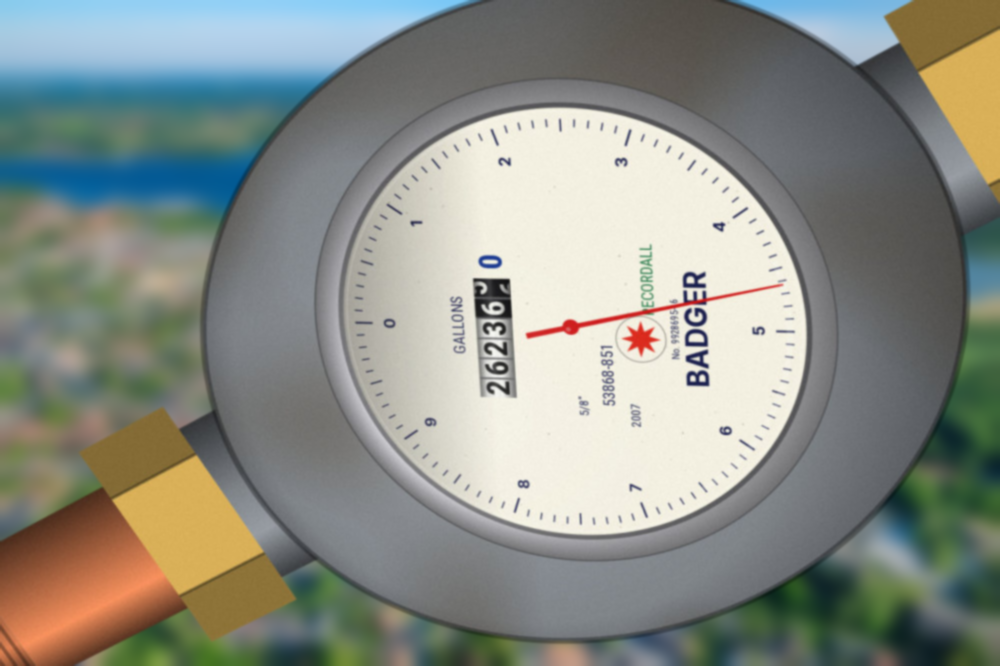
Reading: **2623654.6** gal
